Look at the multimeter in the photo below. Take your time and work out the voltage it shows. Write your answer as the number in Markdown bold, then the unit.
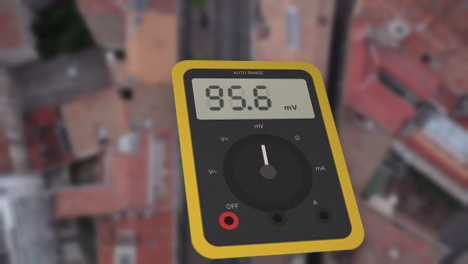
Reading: **95.6** mV
